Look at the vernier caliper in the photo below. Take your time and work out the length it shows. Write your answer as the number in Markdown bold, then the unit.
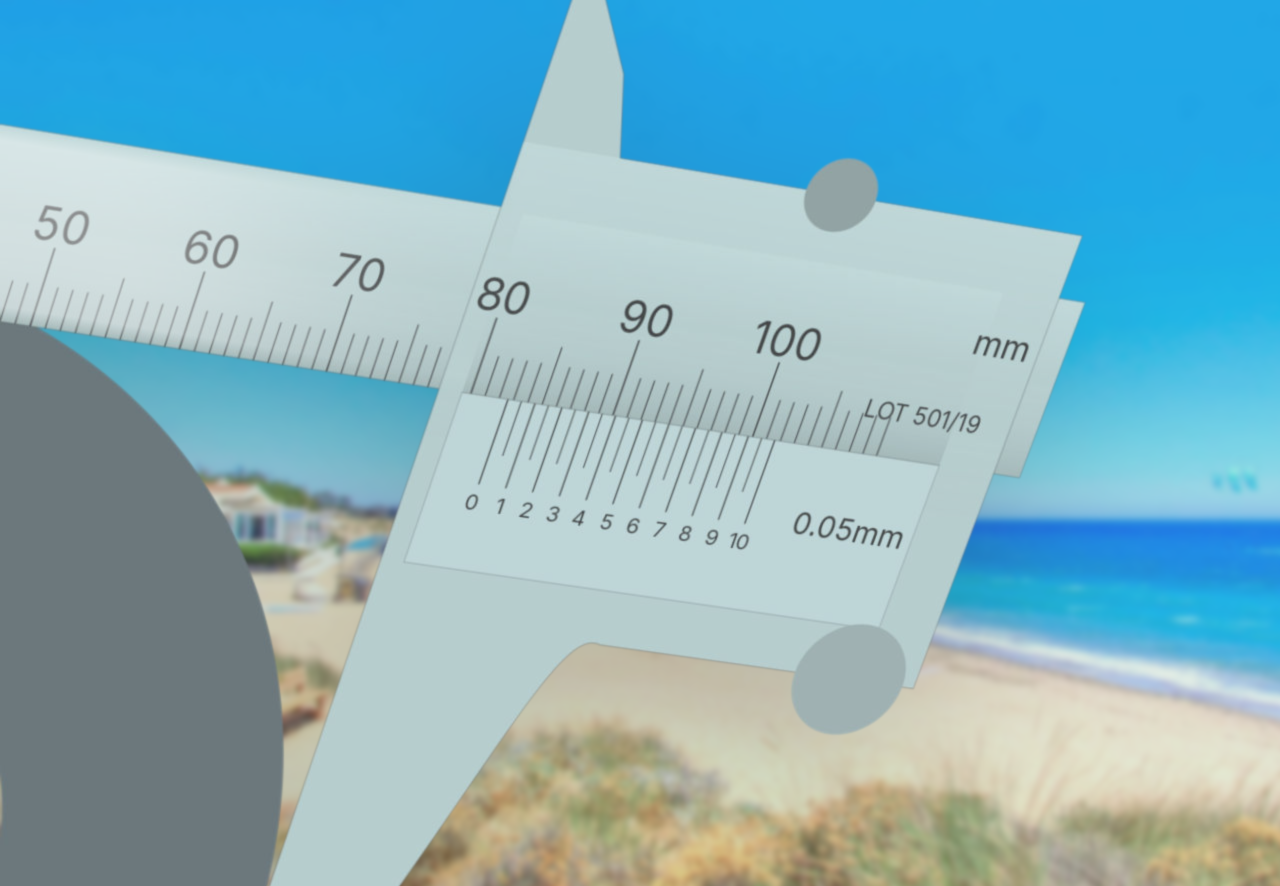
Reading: **82.6** mm
